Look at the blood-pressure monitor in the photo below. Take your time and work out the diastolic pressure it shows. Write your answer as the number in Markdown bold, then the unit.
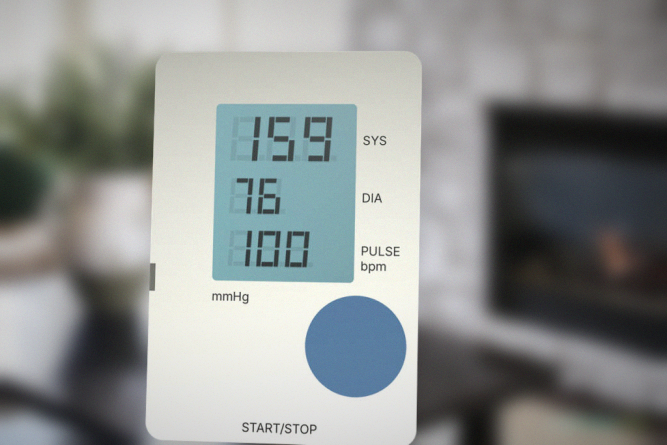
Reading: **76** mmHg
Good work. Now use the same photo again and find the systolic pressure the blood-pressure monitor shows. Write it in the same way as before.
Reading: **159** mmHg
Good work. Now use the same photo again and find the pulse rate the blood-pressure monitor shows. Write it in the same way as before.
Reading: **100** bpm
